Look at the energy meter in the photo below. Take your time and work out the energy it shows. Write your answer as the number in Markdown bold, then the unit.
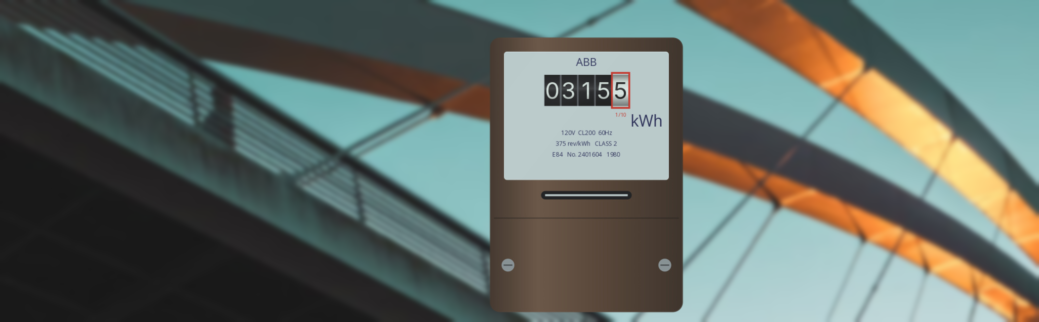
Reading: **315.5** kWh
